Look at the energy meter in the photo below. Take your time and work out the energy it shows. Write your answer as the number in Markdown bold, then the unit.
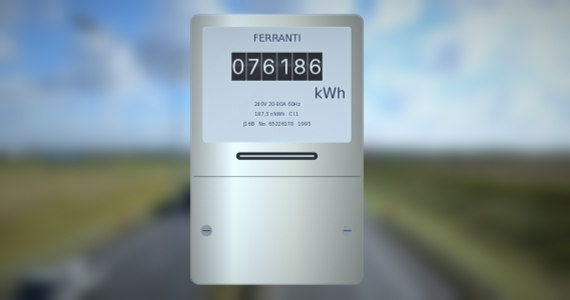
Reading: **76186** kWh
